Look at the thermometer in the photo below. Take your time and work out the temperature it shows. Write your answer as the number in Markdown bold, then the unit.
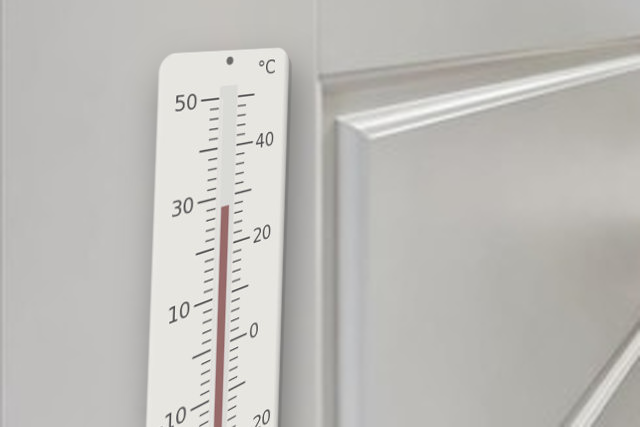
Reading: **28** °C
